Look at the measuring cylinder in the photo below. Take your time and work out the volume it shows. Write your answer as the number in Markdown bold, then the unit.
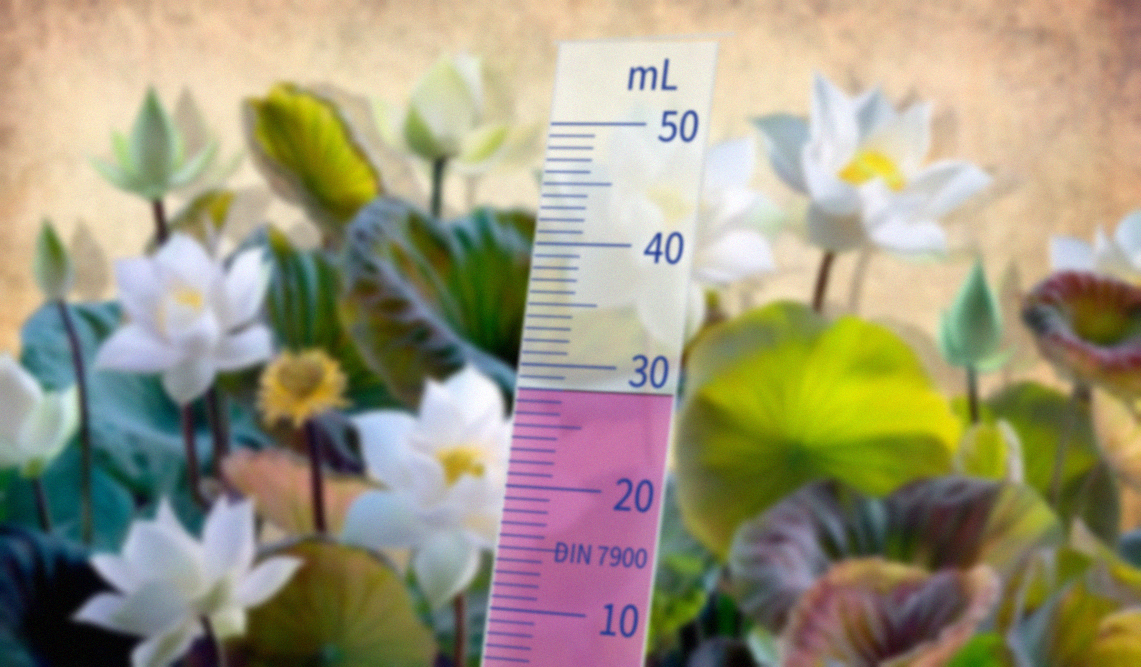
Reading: **28** mL
